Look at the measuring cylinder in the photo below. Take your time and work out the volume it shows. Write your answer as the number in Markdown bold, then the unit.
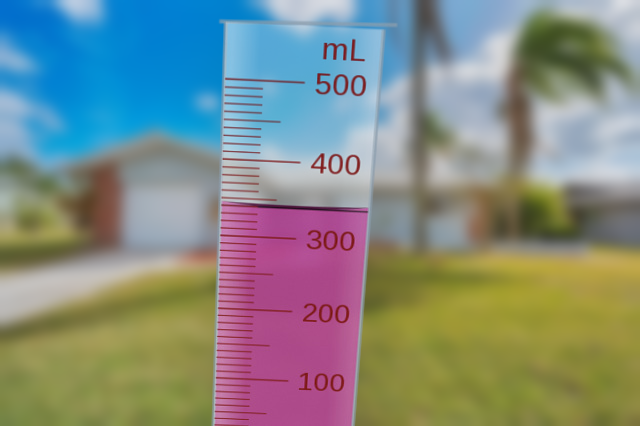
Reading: **340** mL
